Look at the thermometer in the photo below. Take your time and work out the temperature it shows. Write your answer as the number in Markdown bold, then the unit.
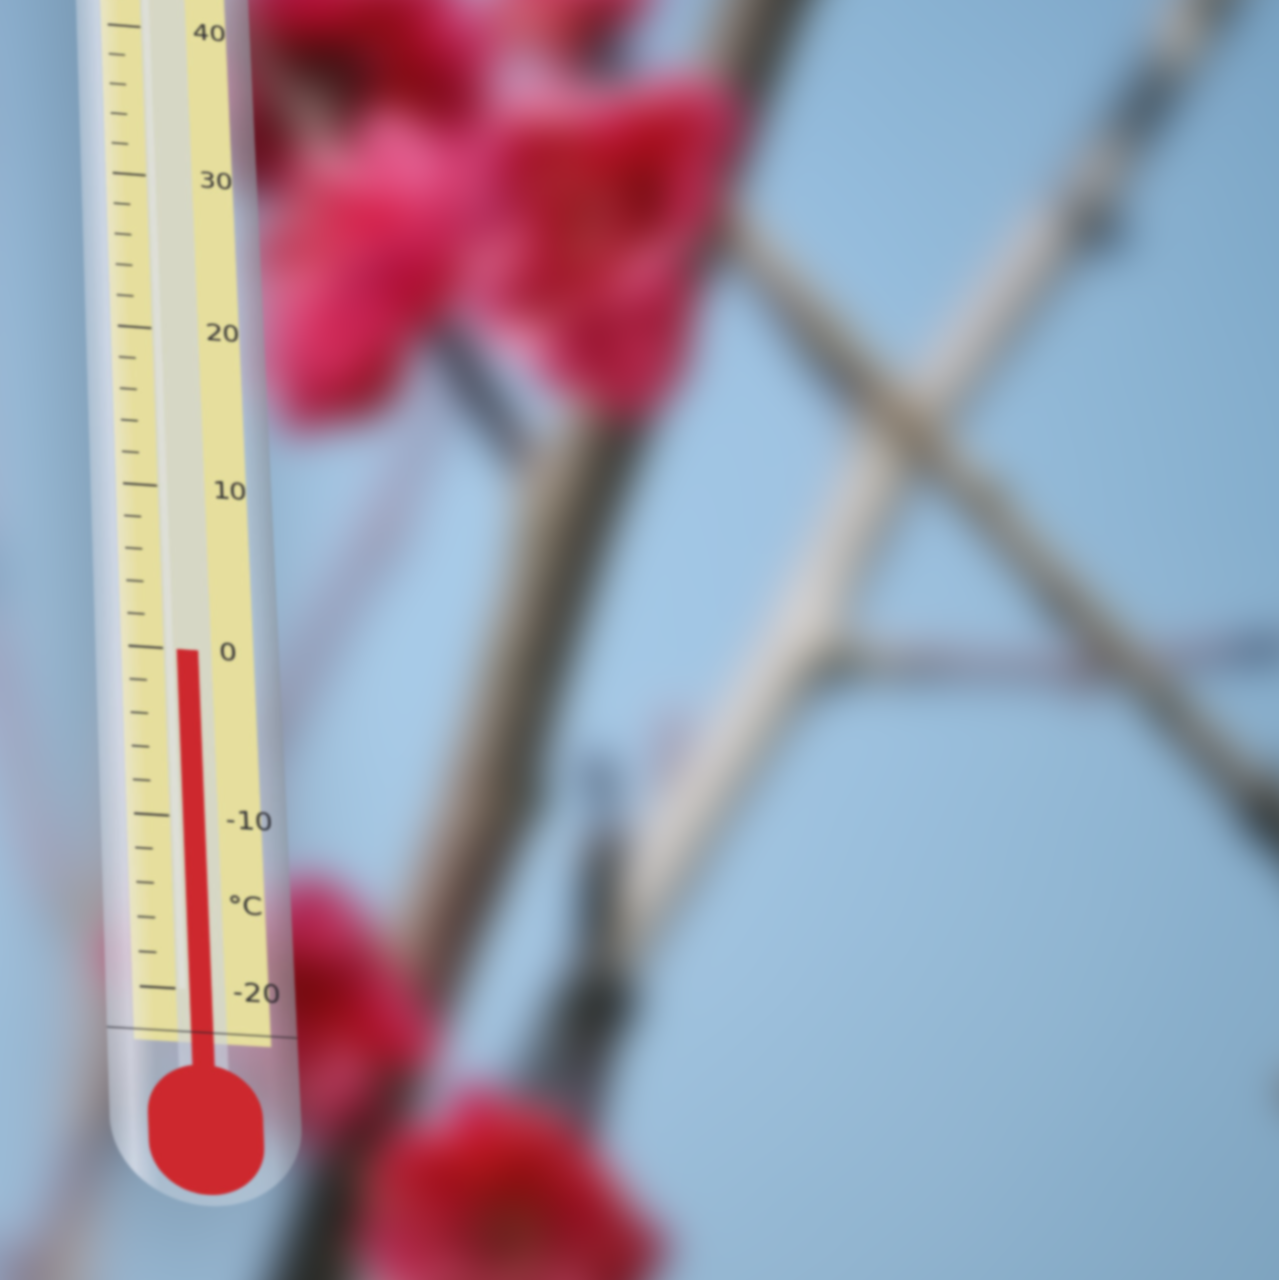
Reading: **0** °C
